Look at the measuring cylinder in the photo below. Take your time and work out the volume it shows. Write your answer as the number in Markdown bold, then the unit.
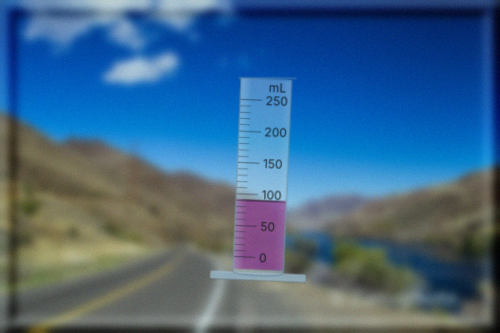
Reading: **90** mL
